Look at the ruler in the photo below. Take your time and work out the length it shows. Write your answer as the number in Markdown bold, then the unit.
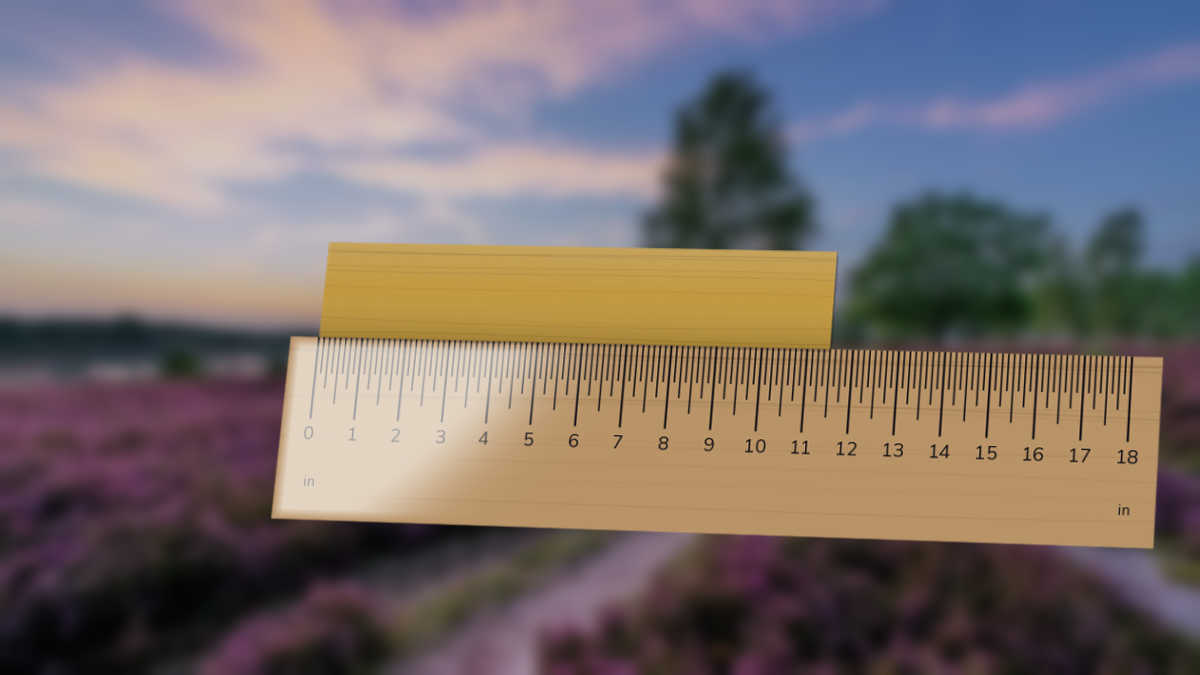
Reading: **11.5** in
